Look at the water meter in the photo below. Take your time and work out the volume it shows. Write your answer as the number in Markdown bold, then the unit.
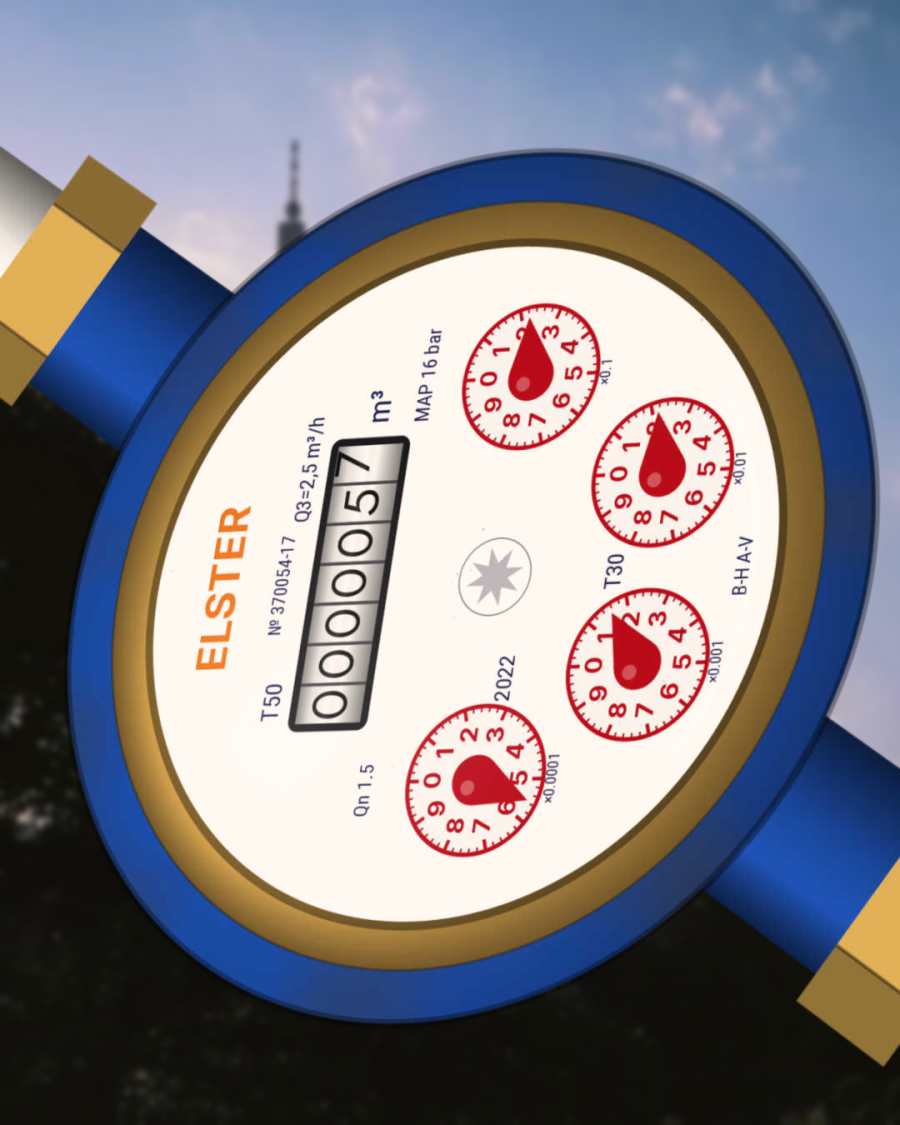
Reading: **57.2215** m³
